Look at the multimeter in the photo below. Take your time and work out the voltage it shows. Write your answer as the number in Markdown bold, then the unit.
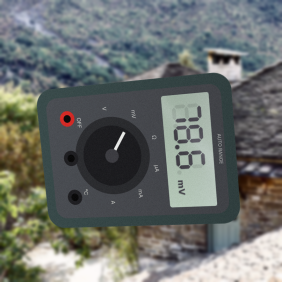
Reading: **78.6** mV
